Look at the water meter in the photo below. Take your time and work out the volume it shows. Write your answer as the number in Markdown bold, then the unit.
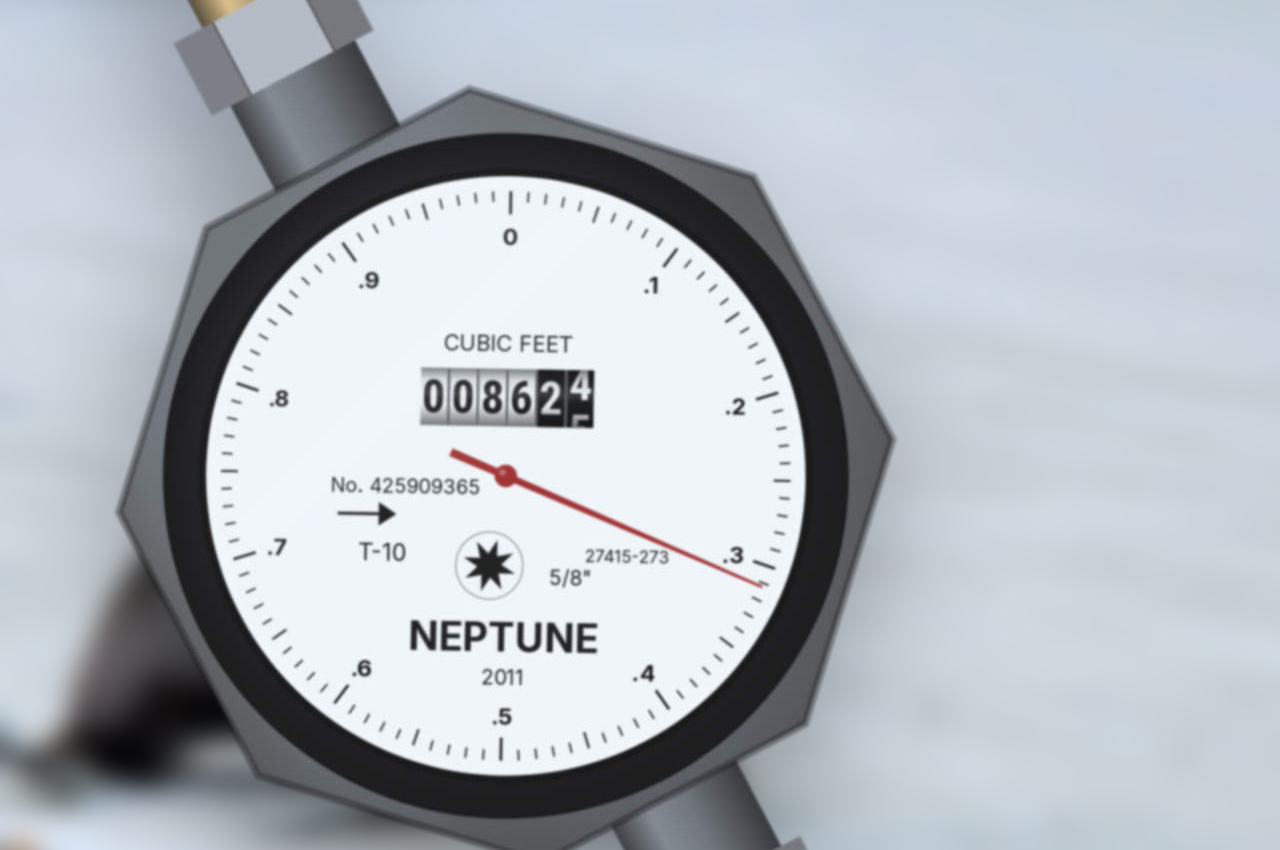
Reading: **8624.31** ft³
